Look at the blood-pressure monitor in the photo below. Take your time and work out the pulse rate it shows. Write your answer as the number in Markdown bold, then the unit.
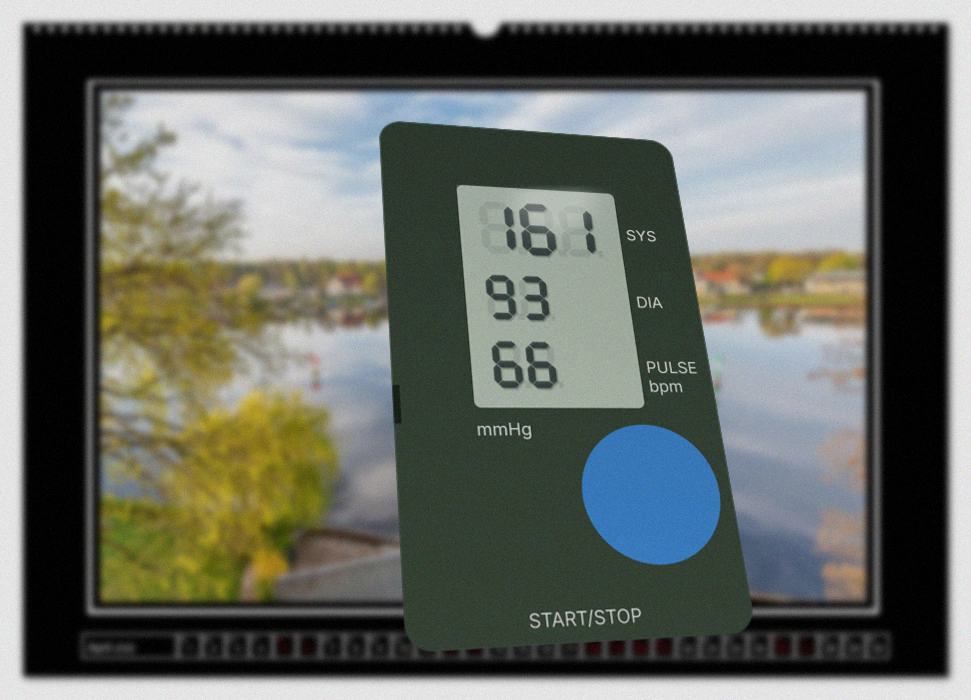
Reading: **66** bpm
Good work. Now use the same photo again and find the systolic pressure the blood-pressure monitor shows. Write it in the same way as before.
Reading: **161** mmHg
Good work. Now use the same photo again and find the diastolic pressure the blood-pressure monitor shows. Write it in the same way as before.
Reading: **93** mmHg
